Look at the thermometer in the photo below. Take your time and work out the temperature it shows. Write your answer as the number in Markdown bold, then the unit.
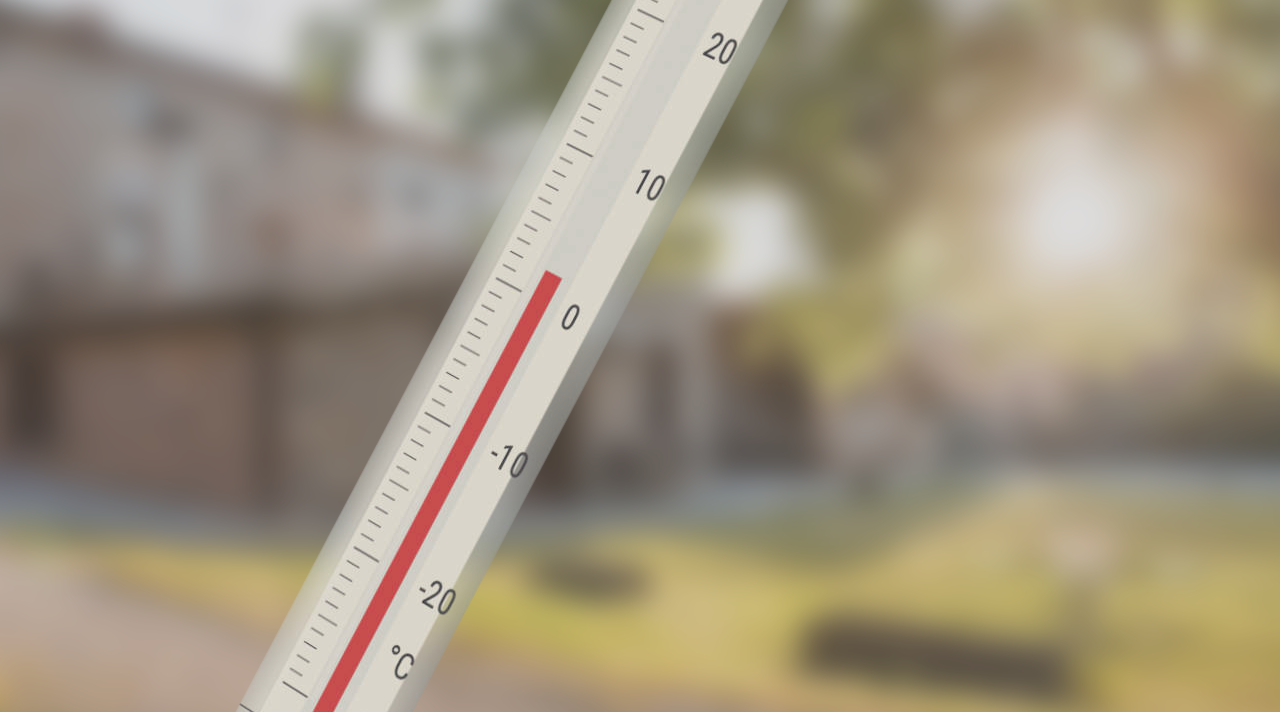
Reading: **2** °C
